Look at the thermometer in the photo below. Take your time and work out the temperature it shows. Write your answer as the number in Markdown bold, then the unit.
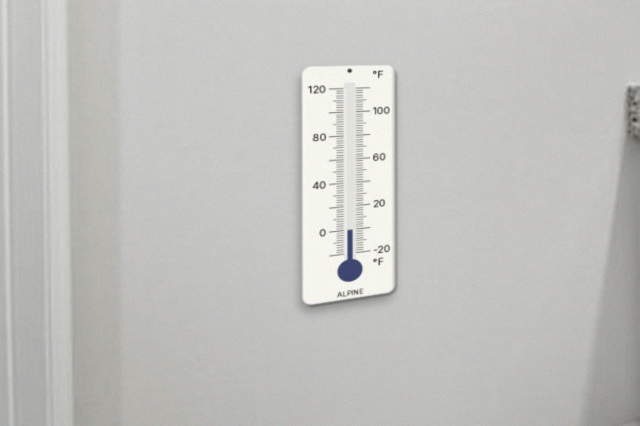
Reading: **0** °F
